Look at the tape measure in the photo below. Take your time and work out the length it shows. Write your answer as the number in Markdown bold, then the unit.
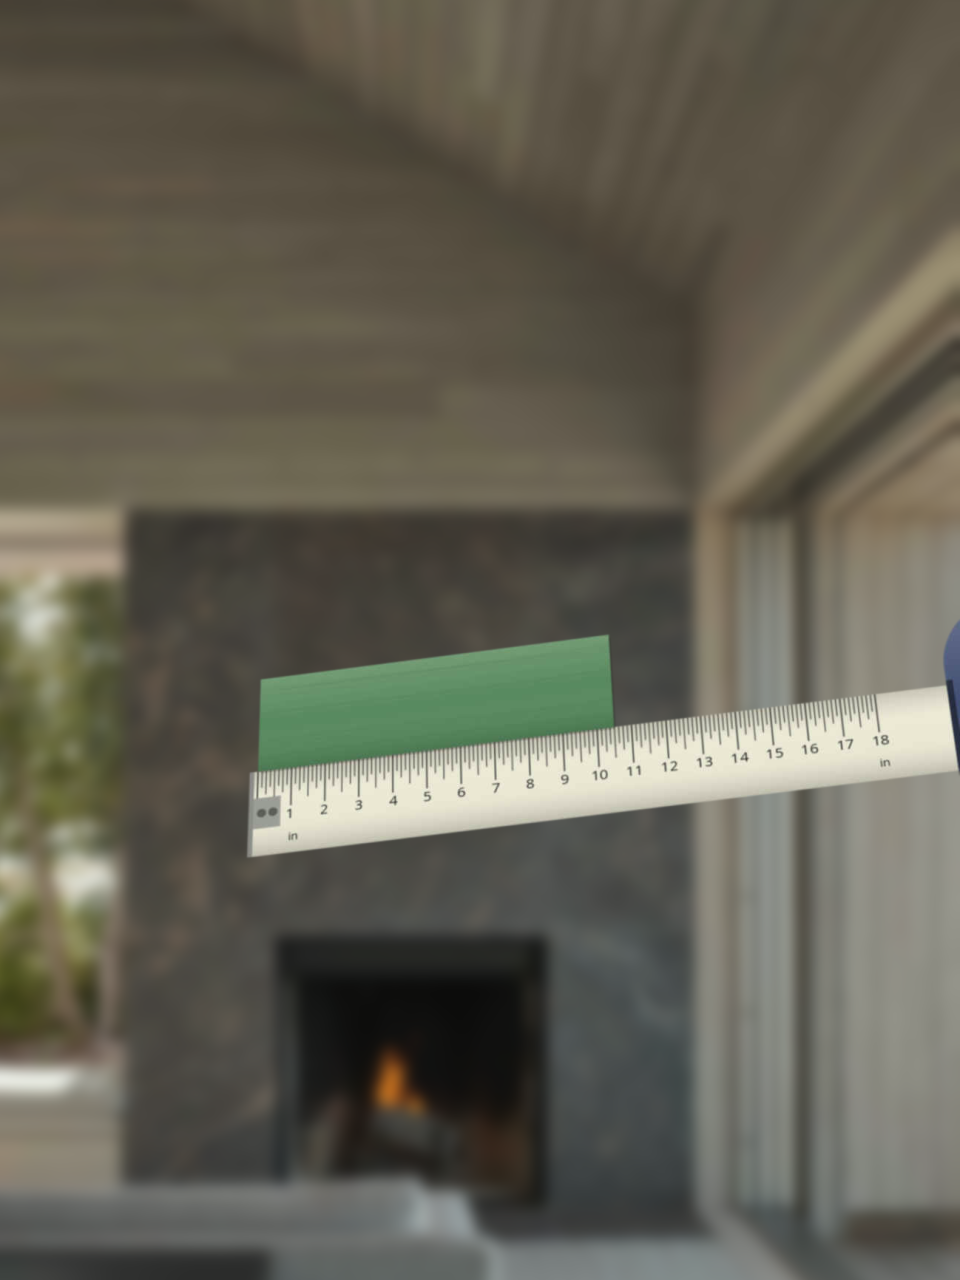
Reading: **10.5** in
